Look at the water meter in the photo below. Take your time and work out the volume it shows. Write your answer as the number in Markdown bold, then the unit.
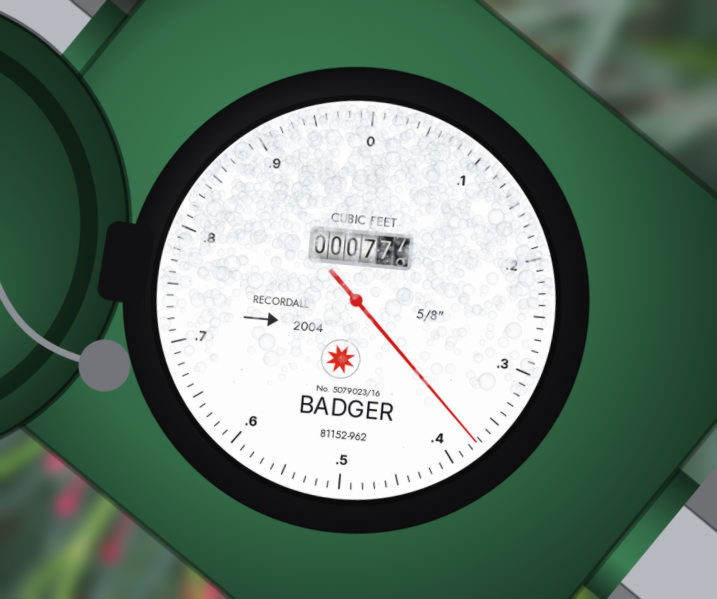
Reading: **777.37** ft³
